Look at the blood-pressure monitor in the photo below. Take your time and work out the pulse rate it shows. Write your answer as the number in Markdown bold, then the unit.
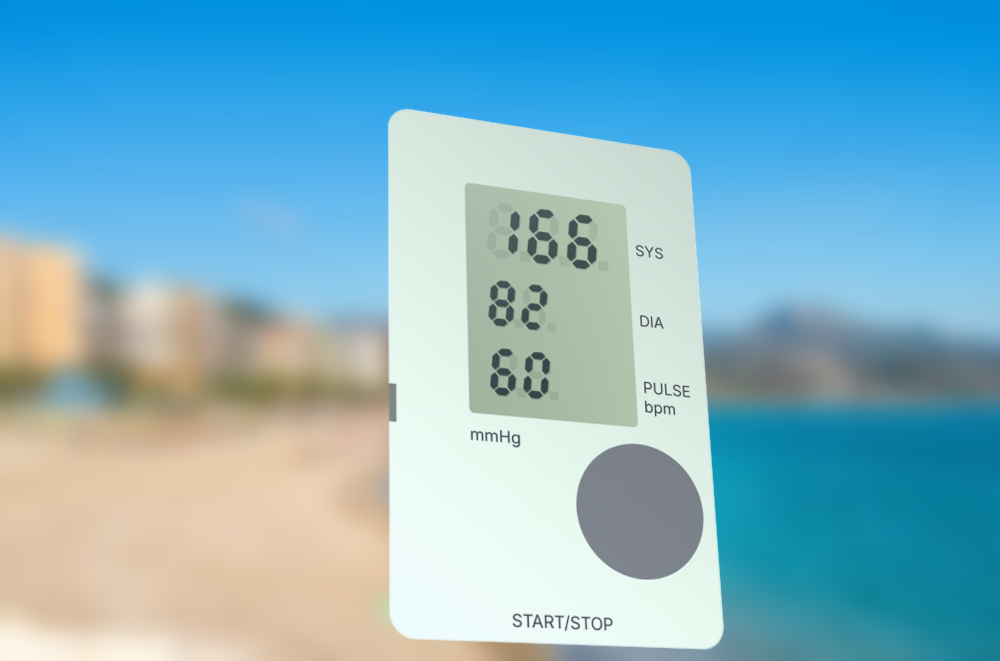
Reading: **60** bpm
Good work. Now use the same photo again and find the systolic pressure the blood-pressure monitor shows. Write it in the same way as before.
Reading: **166** mmHg
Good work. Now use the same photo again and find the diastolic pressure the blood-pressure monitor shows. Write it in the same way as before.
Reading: **82** mmHg
